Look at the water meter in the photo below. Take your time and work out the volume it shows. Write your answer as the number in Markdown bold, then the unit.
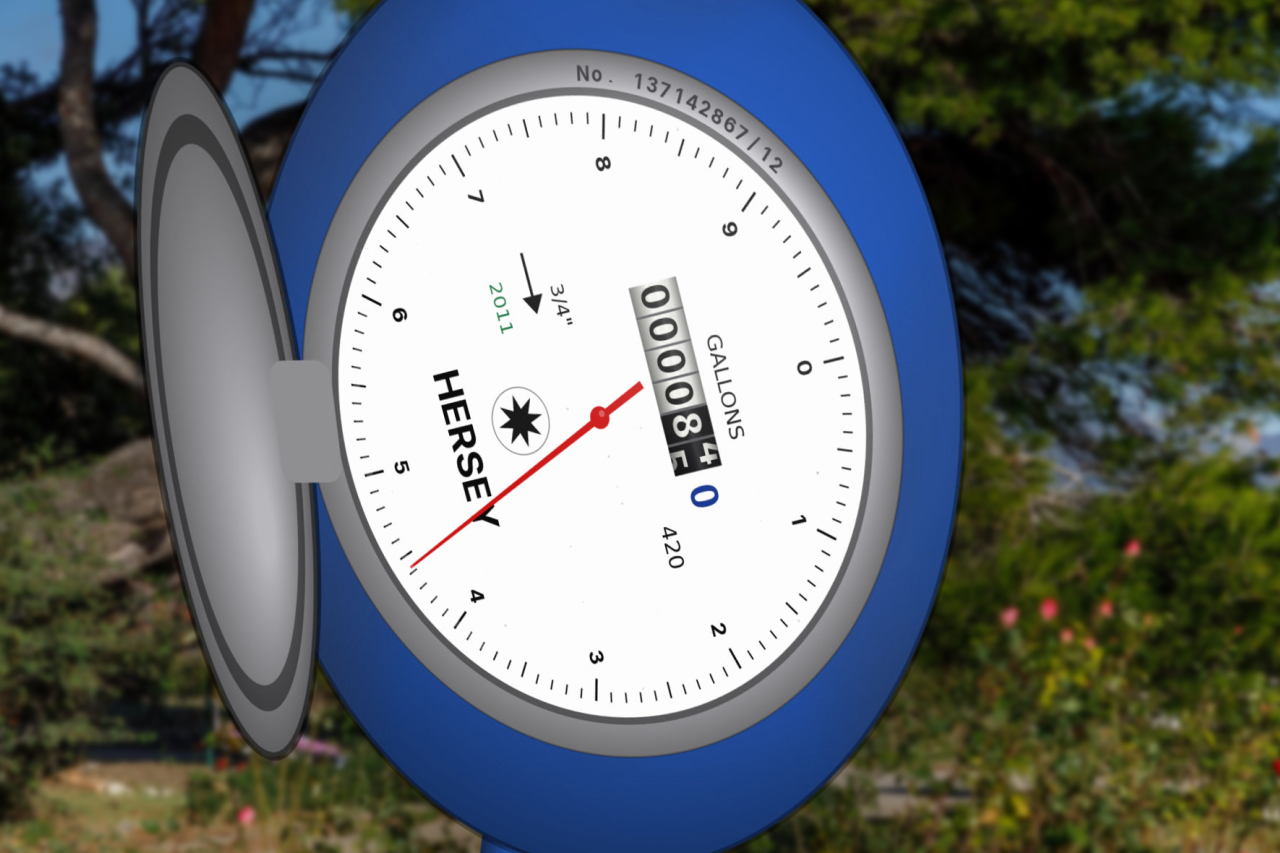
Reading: **844.4** gal
